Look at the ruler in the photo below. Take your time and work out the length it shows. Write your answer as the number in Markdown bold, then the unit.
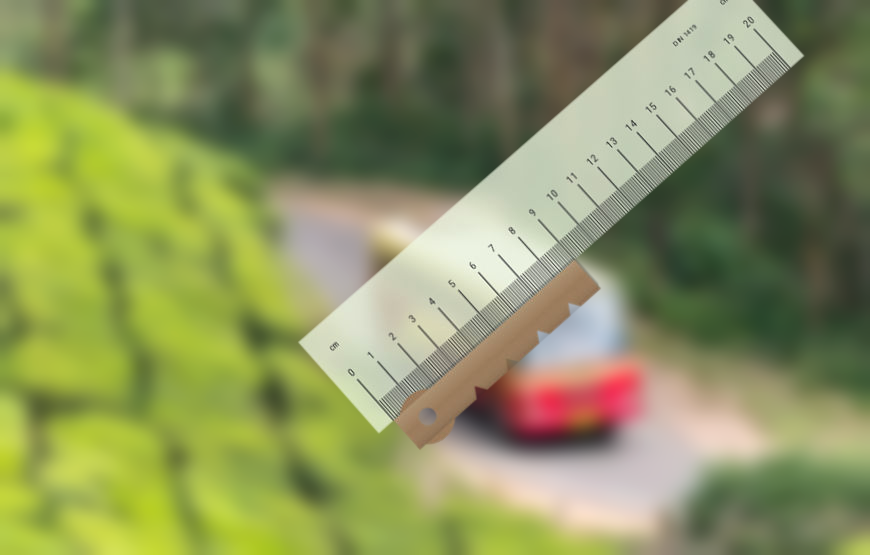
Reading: **9** cm
